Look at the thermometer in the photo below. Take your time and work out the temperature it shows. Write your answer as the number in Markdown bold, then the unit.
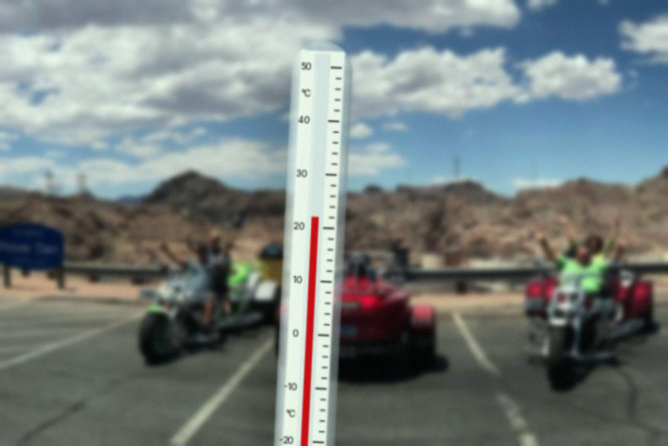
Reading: **22** °C
